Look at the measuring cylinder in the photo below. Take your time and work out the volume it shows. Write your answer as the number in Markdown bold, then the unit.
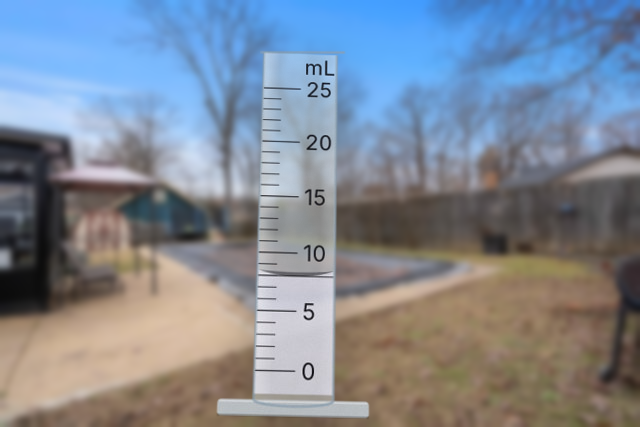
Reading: **8** mL
